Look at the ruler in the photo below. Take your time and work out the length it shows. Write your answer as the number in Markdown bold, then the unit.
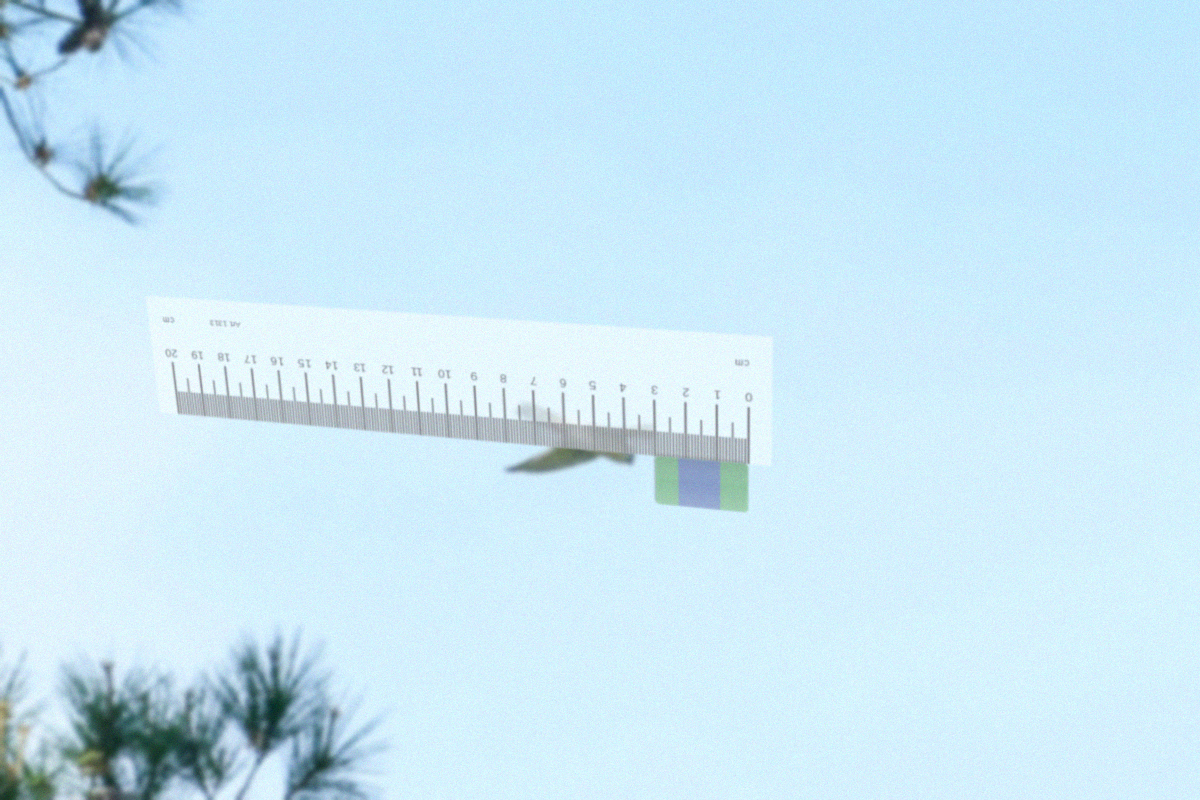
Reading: **3** cm
